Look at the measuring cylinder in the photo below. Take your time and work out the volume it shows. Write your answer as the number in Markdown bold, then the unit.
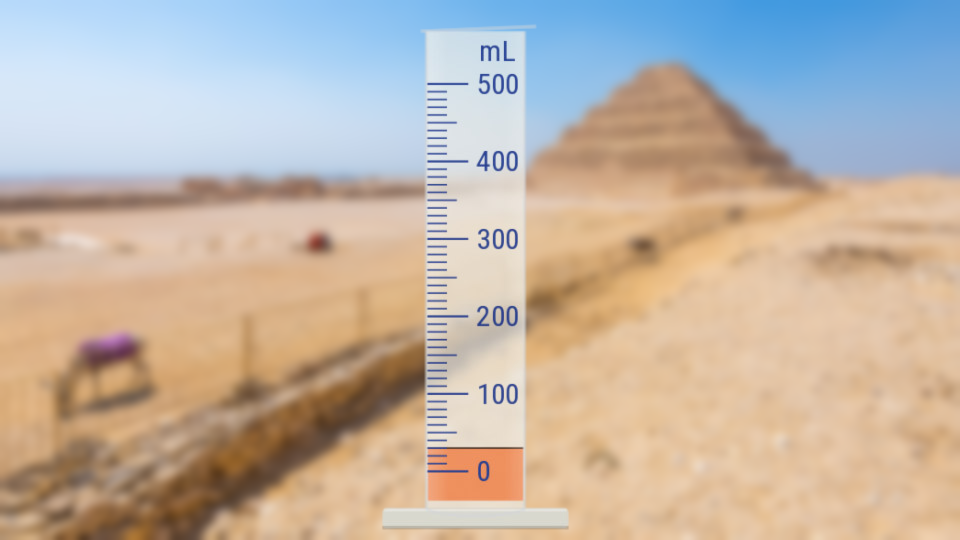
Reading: **30** mL
